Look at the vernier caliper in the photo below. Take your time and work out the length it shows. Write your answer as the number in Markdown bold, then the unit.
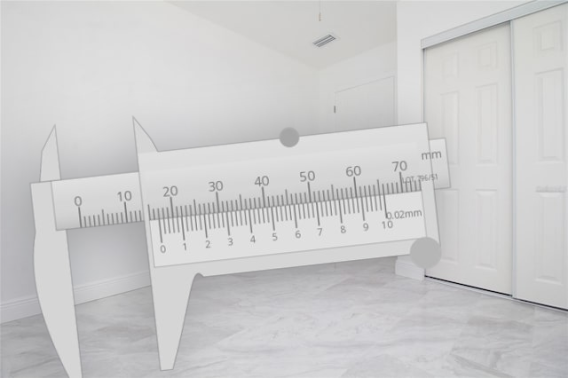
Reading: **17.0** mm
